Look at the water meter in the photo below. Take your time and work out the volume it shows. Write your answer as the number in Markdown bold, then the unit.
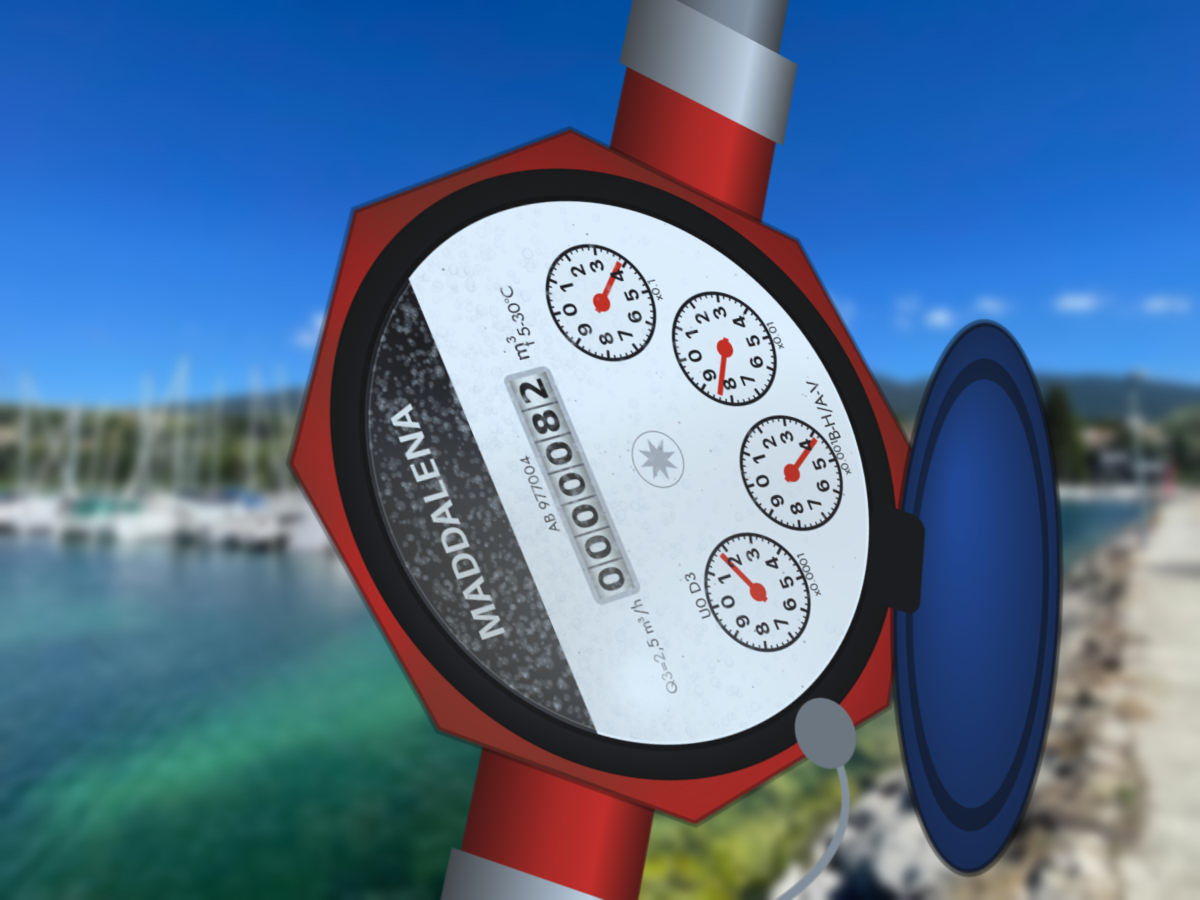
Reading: **82.3841** m³
